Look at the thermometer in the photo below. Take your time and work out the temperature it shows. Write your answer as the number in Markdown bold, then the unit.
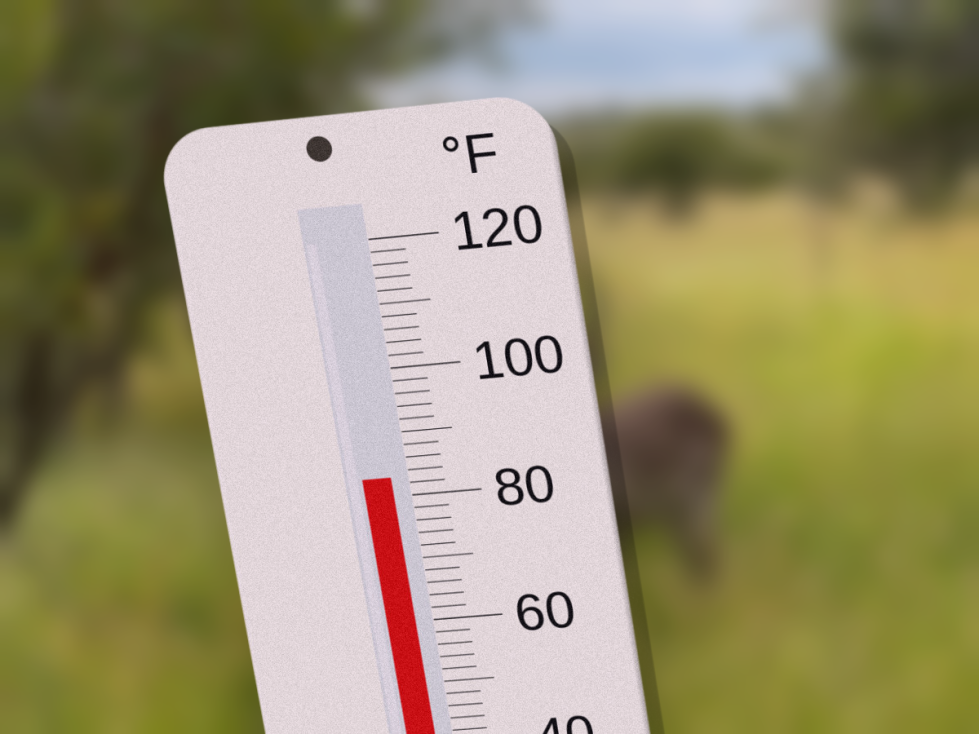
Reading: **83** °F
